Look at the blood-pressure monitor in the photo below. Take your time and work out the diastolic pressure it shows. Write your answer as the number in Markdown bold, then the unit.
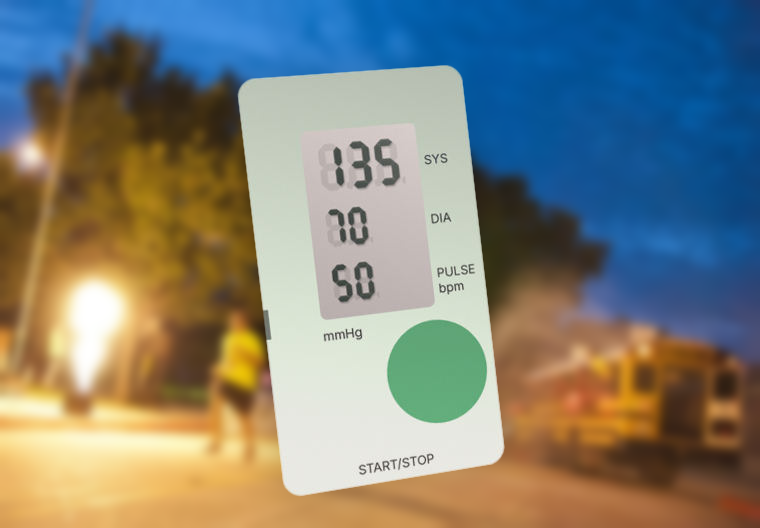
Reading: **70** mmHg
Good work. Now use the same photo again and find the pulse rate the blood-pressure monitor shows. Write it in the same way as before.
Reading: **50** bpm
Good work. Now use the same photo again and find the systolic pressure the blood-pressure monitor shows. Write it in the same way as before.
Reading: **135** mmHg
